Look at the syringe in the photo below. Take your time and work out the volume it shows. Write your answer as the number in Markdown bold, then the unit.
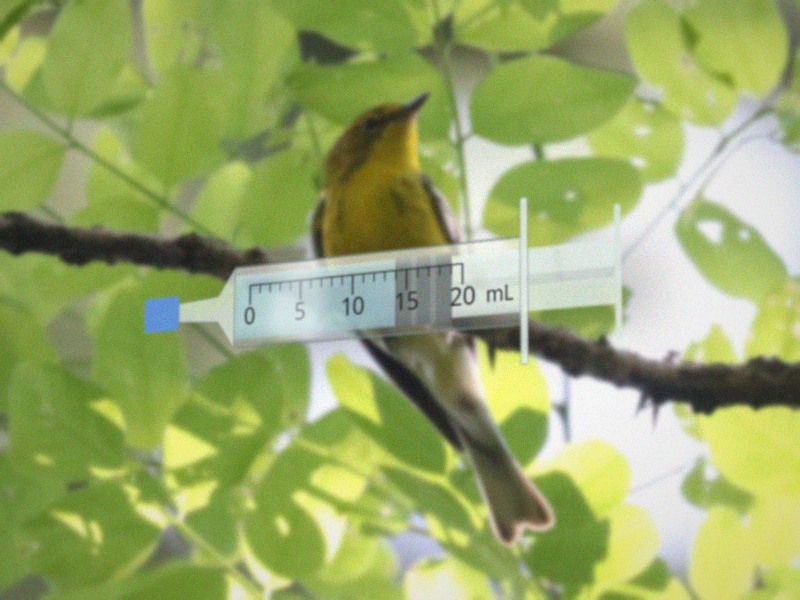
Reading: **14** mL
